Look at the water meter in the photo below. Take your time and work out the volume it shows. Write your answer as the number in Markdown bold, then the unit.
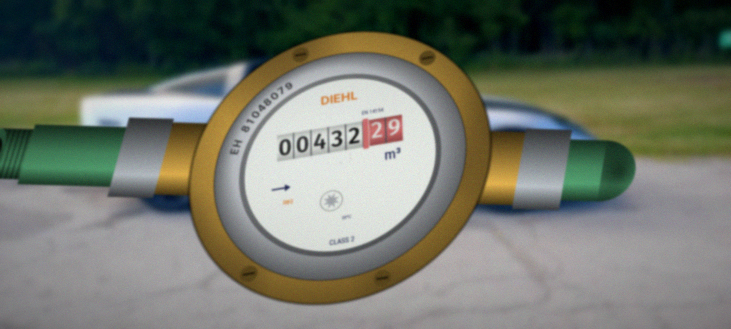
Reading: **432.29** m³
